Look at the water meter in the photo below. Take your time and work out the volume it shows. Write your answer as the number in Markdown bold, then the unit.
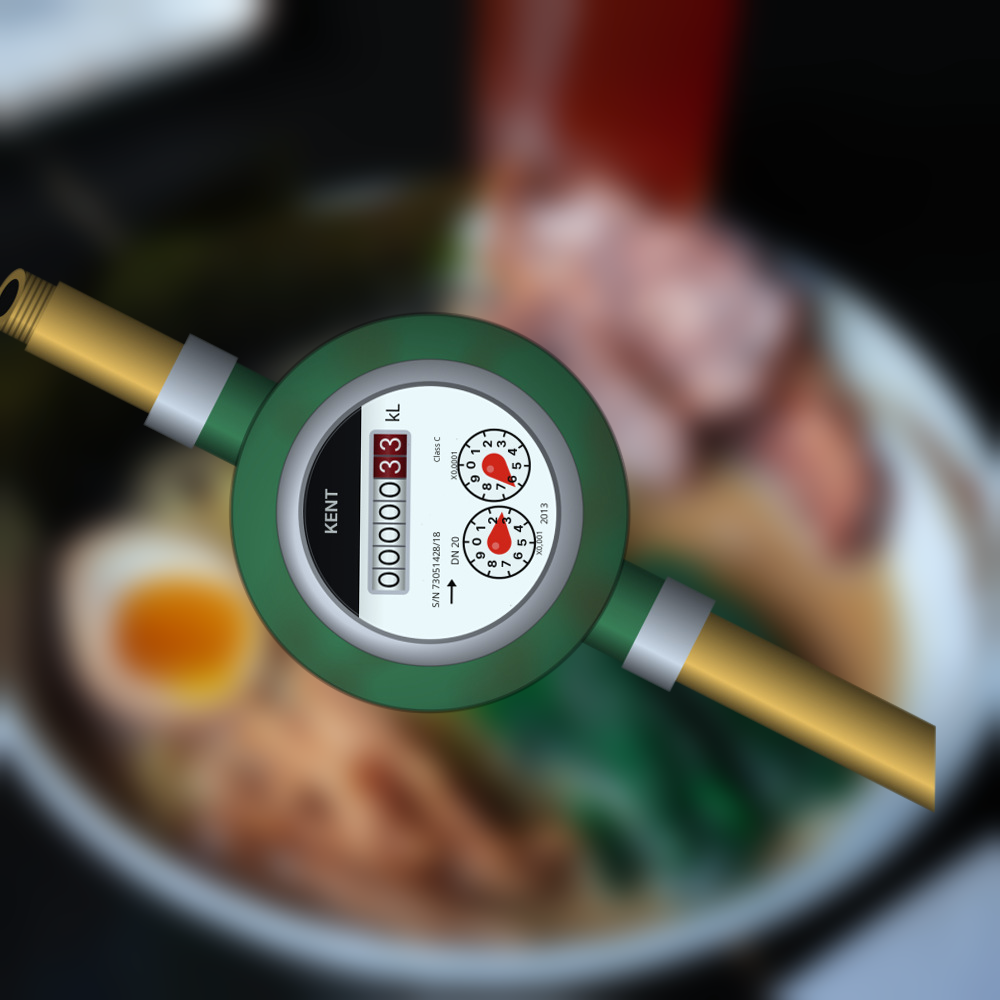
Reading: **0.3326** kL
